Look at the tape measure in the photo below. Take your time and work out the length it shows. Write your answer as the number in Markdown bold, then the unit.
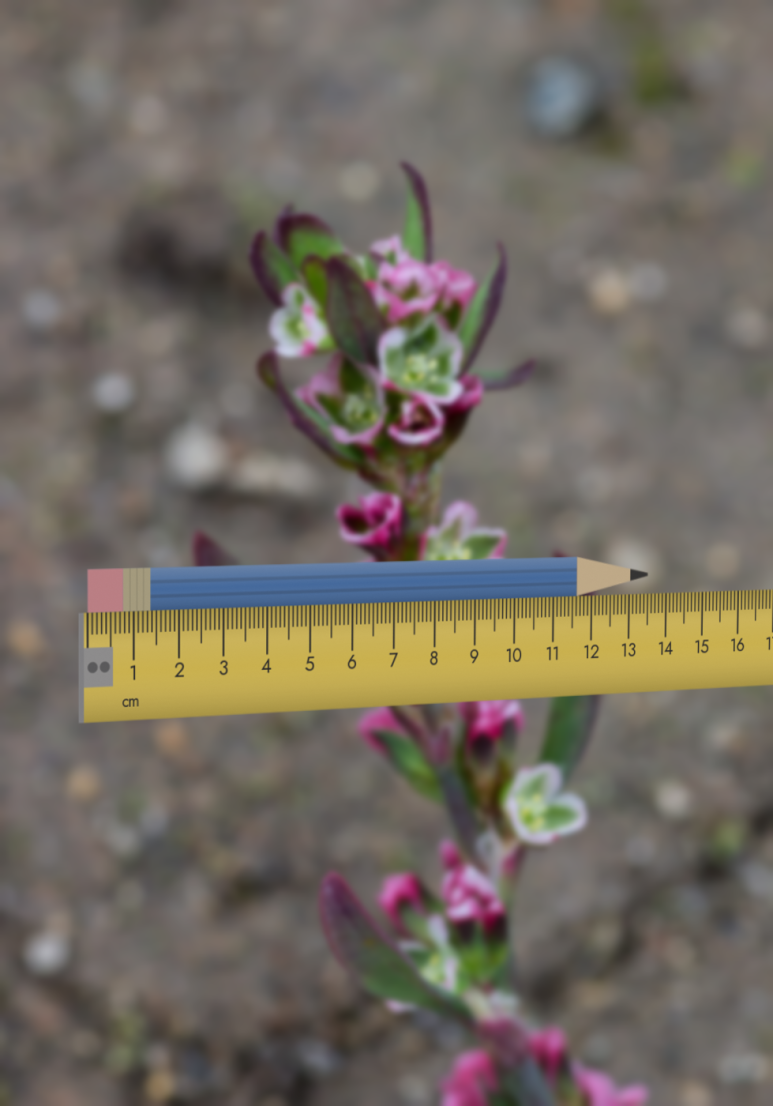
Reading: **13.5** cm
